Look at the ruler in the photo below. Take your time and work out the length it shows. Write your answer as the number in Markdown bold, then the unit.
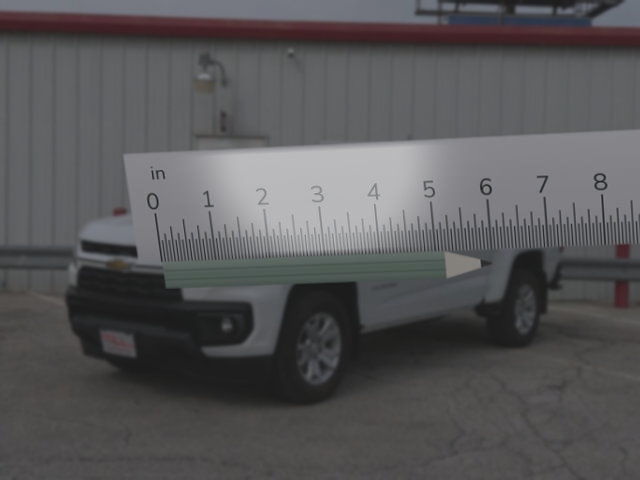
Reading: **6** in
